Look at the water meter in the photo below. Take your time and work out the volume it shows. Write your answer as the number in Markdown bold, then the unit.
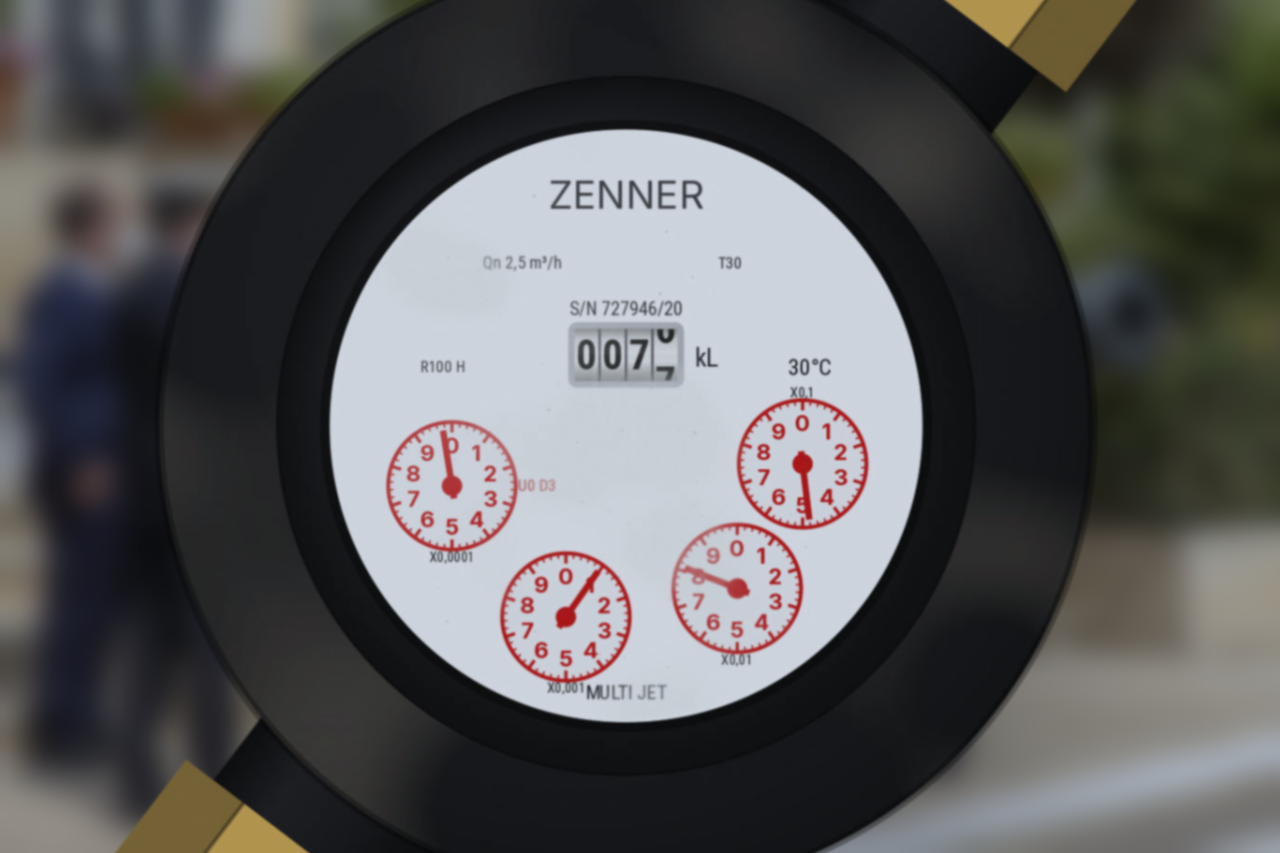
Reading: **76.4809** kL
